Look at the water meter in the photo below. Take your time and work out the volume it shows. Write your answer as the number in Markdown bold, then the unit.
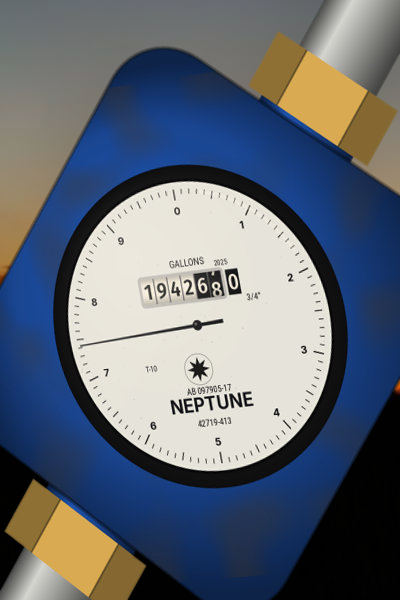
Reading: **1942677.4** gal
